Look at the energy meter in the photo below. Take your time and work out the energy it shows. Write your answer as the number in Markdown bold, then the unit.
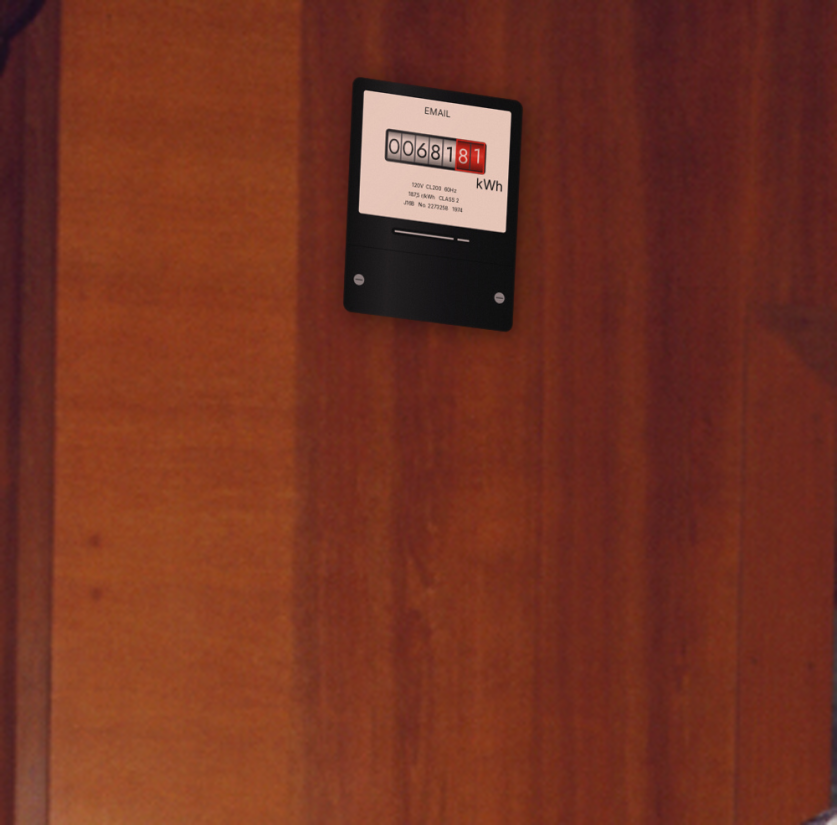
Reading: **681.81** kWh
